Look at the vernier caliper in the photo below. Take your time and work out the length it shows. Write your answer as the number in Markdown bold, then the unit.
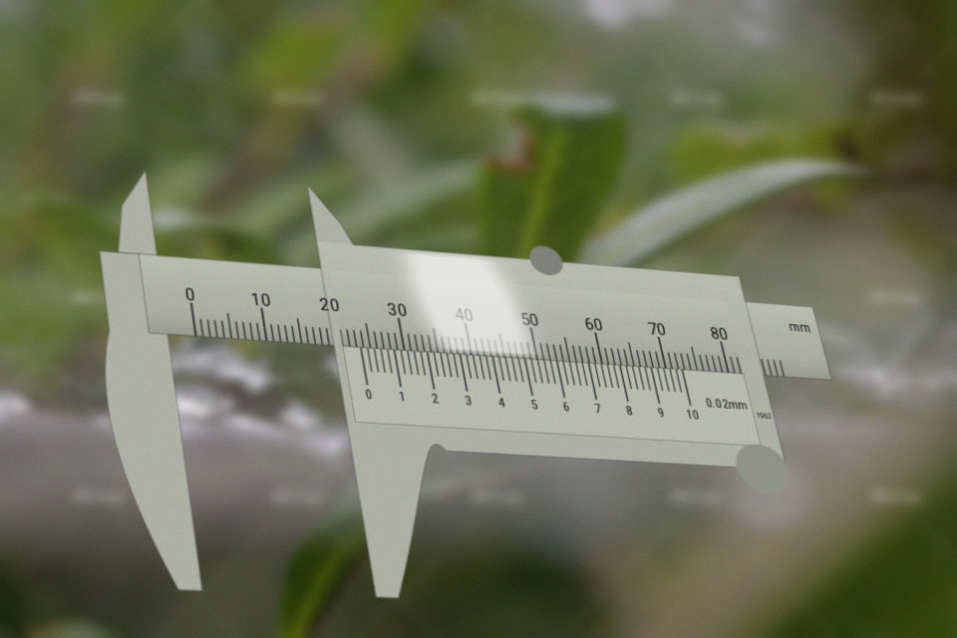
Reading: **23.6** mm
